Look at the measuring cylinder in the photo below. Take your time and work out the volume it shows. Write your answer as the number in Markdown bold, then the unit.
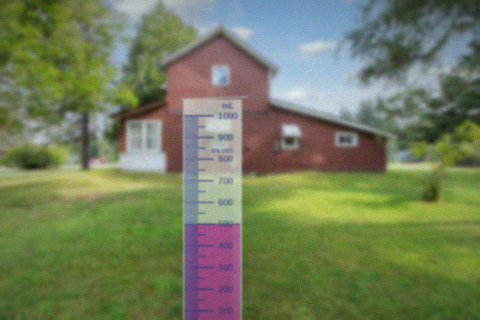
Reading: **500** mL
